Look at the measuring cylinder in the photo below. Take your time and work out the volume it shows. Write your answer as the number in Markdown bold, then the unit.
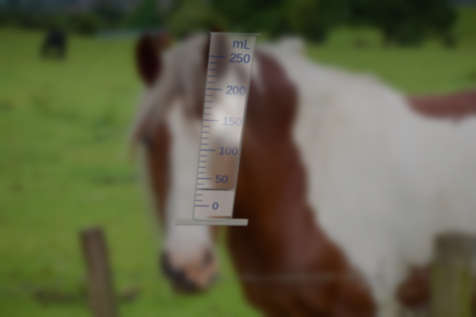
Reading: **30** mL
